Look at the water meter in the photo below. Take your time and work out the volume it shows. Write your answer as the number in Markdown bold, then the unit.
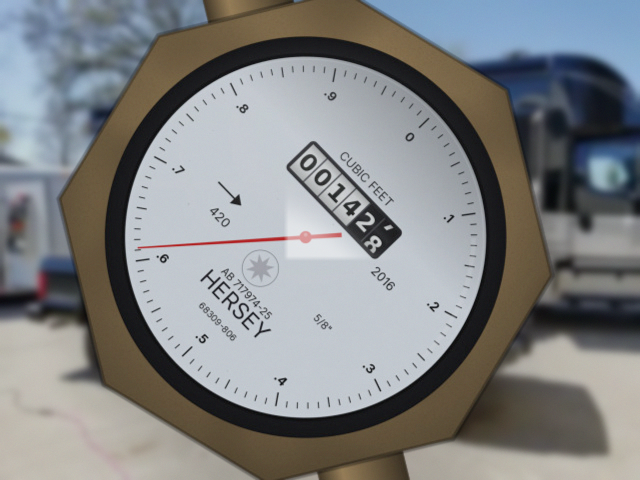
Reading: **1427.61** ft³
